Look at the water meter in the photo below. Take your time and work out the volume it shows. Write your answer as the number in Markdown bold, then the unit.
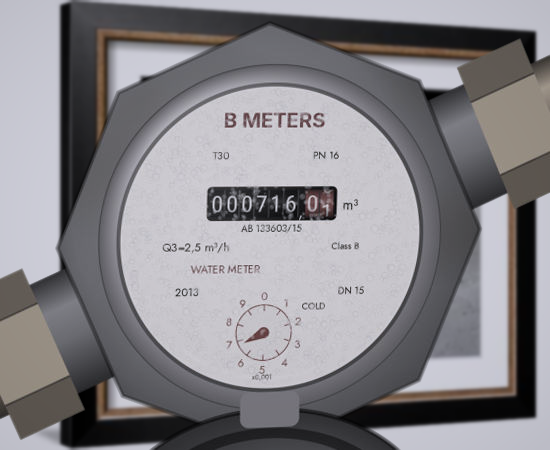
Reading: **716.006** m³
